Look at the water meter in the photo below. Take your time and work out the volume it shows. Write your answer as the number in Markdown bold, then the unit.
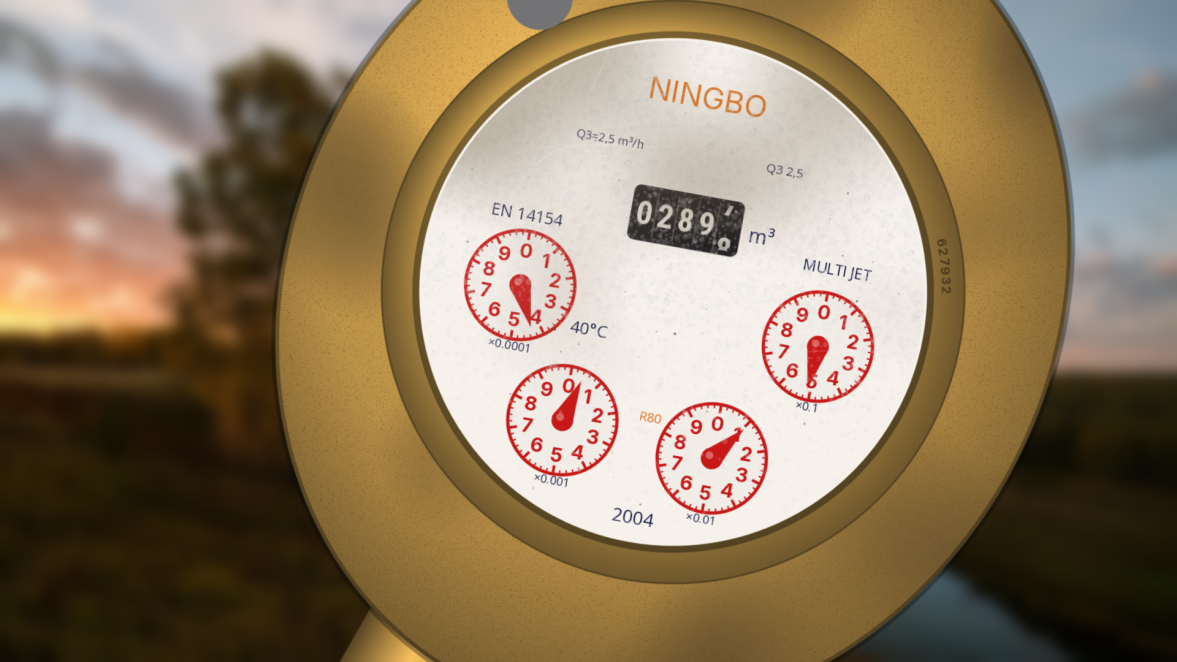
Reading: **2897.5104** m³
